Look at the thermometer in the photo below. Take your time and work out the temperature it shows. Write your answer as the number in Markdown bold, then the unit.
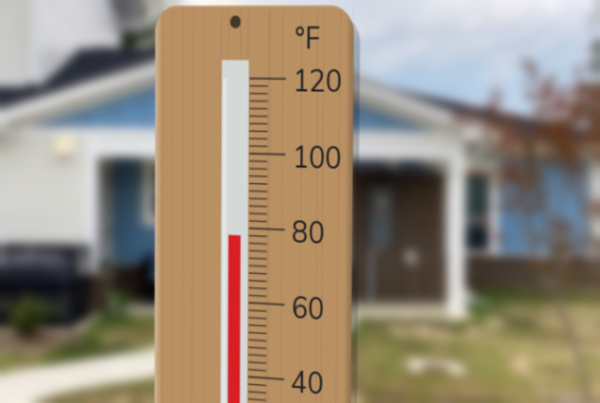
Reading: **78** °F
